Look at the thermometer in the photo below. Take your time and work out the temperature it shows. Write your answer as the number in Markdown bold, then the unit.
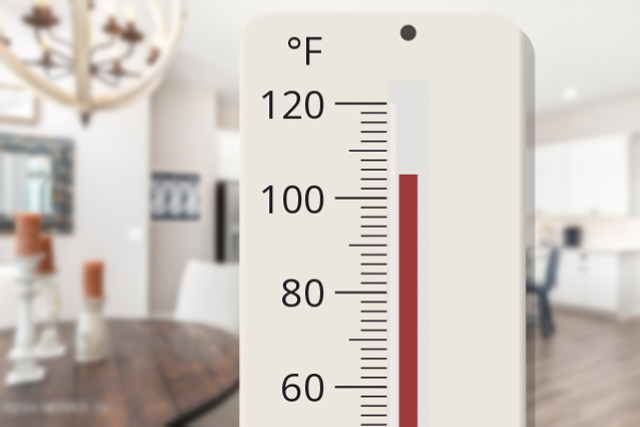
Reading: **105** °F
